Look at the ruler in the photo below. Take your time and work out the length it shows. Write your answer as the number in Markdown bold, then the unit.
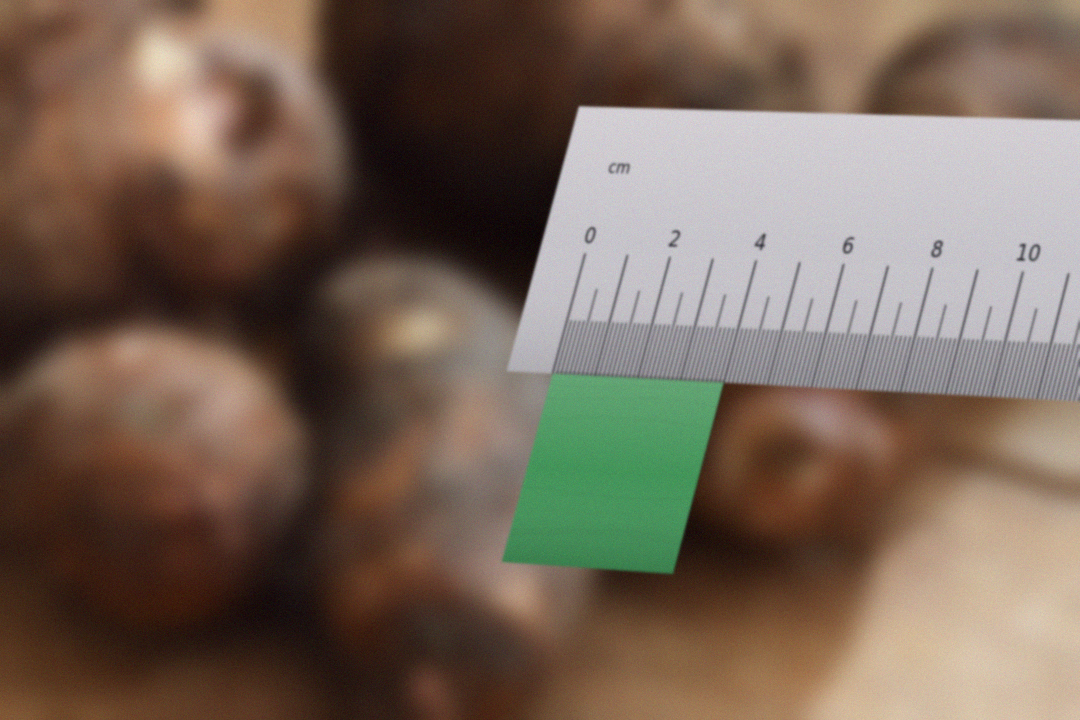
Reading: **4** cm
